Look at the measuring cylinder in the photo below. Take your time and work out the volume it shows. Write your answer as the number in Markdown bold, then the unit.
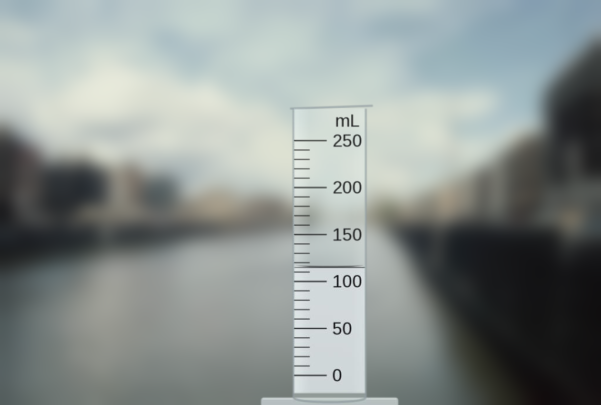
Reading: **115** mL
